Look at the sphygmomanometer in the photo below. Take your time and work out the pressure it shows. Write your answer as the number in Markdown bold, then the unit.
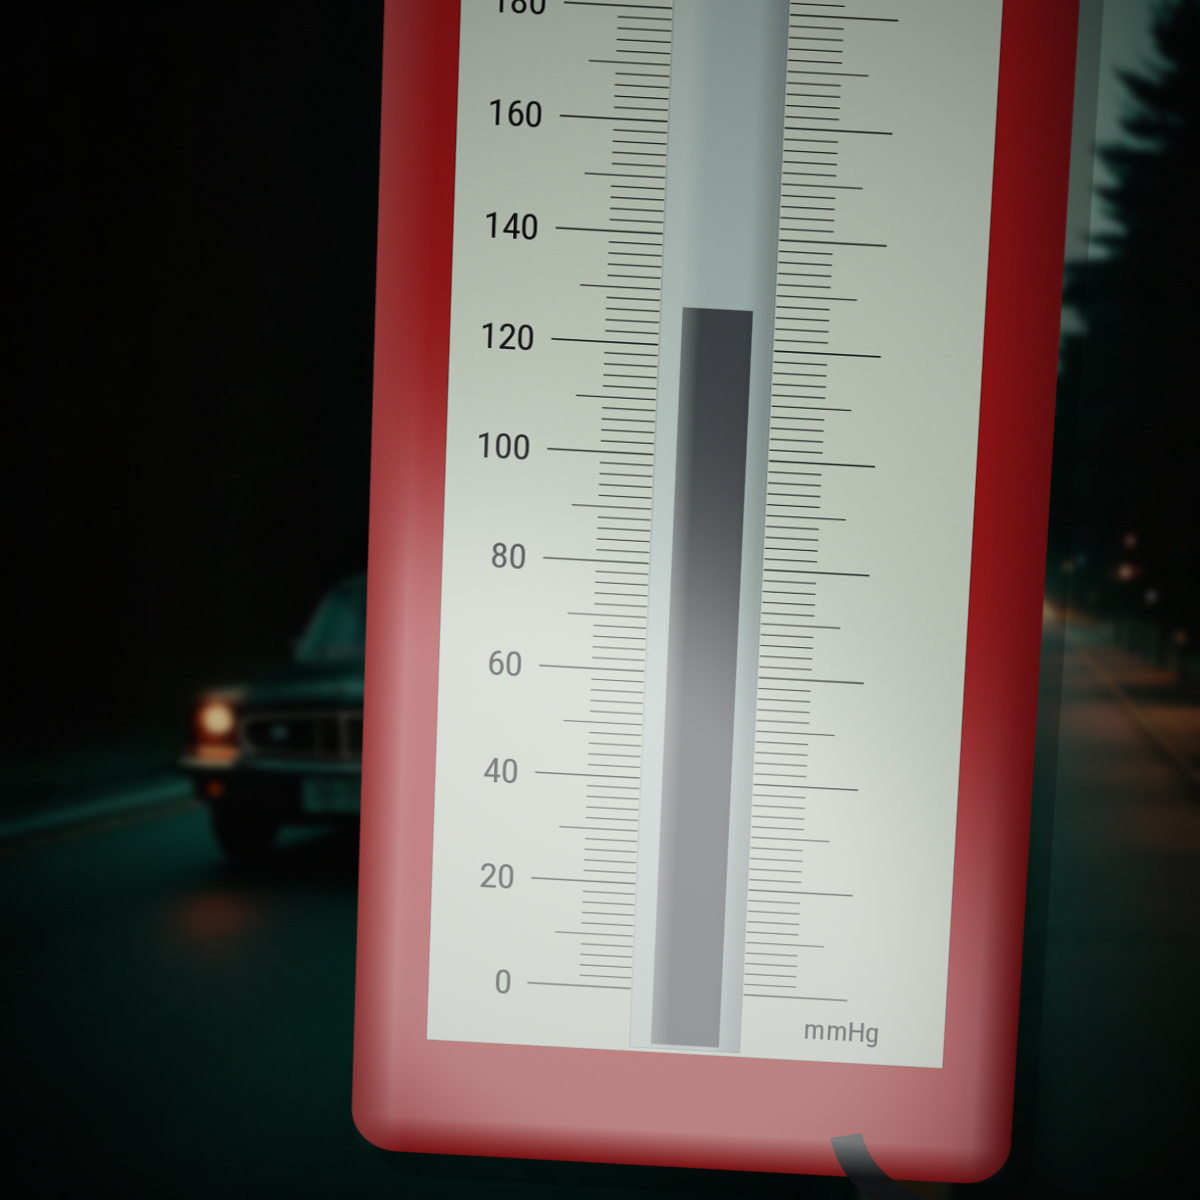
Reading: **127** mmHg
